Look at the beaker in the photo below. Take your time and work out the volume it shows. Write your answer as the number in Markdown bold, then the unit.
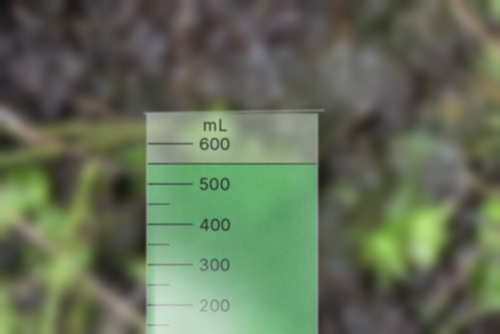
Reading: **550** mL
